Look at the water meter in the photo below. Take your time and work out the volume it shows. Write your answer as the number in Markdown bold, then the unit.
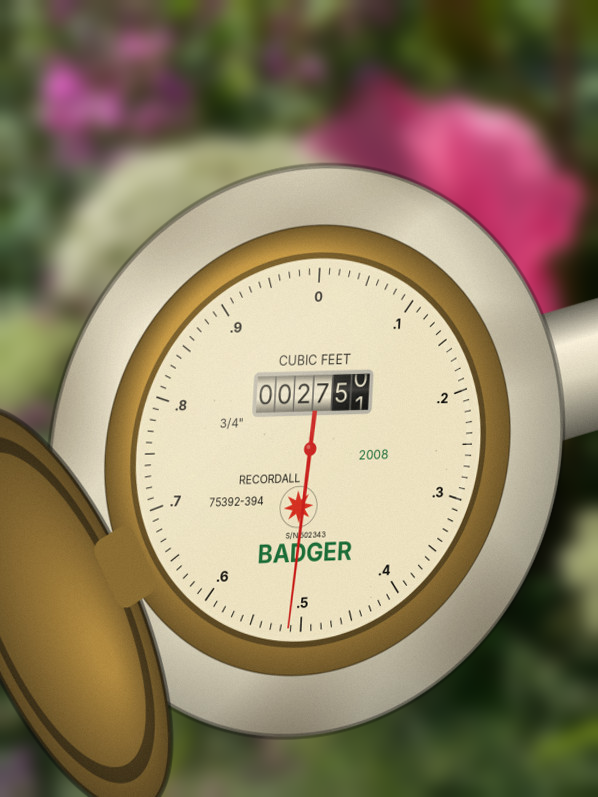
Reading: **2750.51** ft³
